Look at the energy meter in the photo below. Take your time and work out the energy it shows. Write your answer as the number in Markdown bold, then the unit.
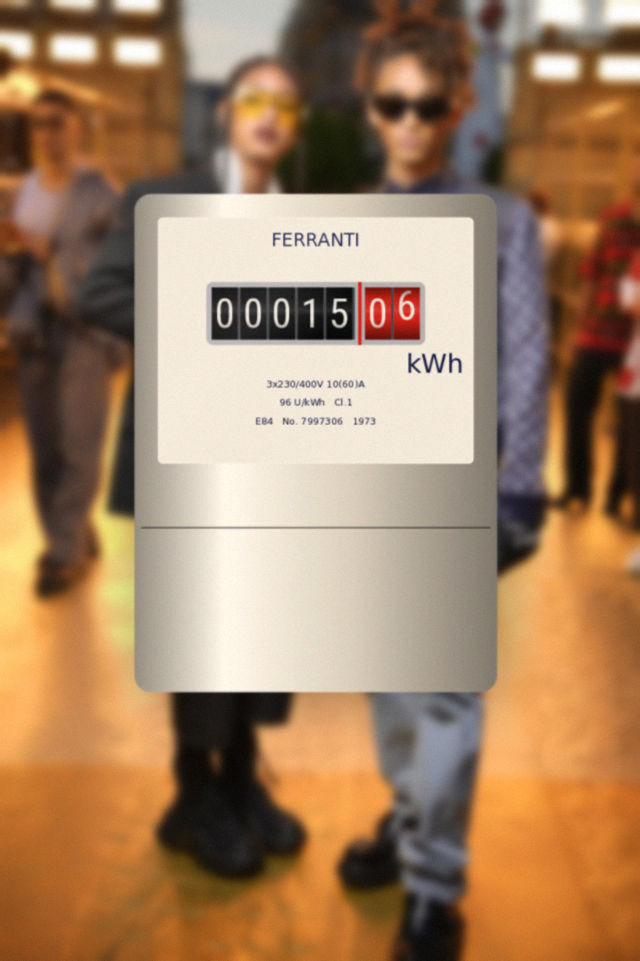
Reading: **15.06** kWh
